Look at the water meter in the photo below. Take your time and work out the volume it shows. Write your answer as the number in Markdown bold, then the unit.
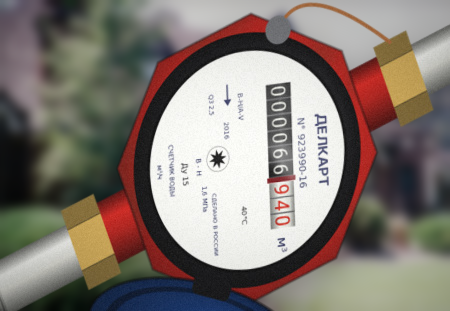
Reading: **66.940** m³
